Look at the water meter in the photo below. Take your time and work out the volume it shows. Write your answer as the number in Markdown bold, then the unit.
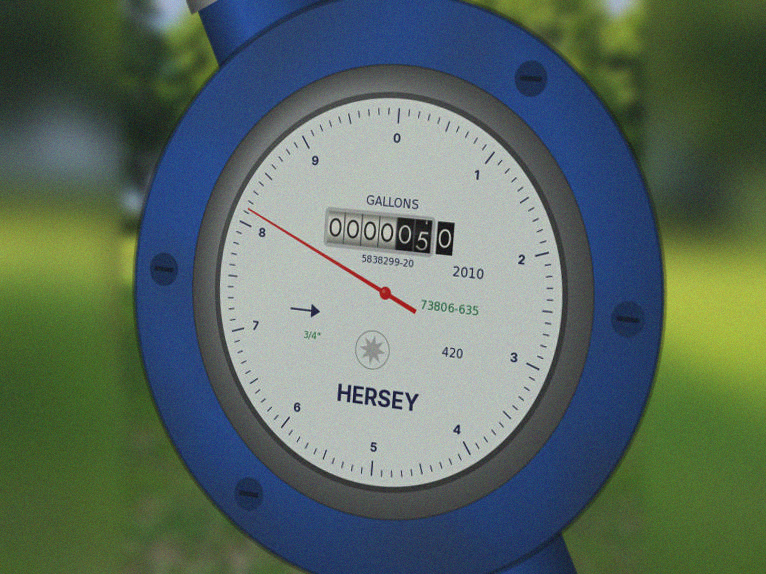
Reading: **48.1** gal
